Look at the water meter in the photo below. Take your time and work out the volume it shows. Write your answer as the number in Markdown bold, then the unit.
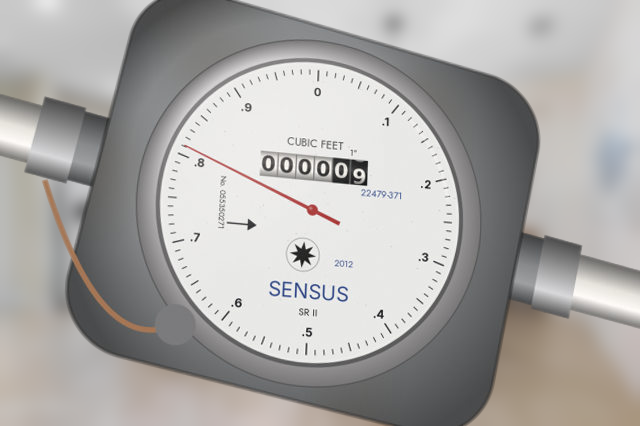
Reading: **8.81** ft³
